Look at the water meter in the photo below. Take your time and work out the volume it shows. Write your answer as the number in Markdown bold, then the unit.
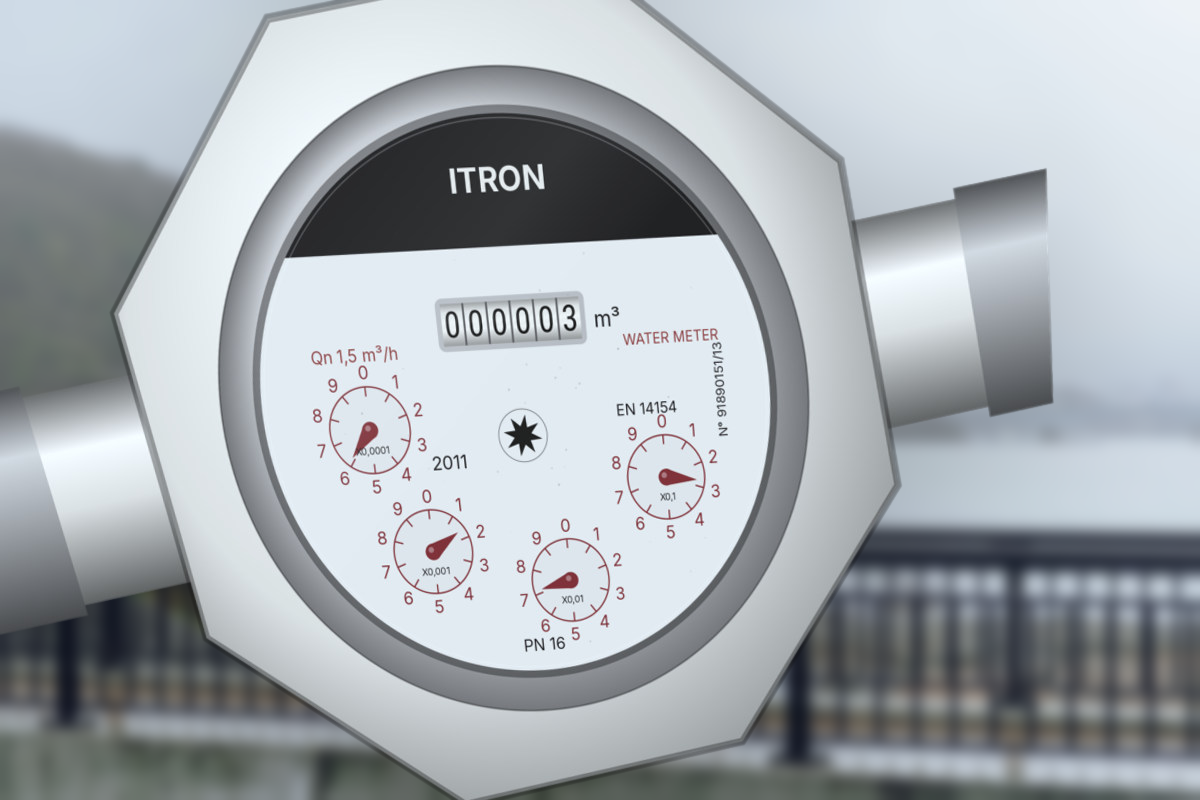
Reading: **3.2716** m³
